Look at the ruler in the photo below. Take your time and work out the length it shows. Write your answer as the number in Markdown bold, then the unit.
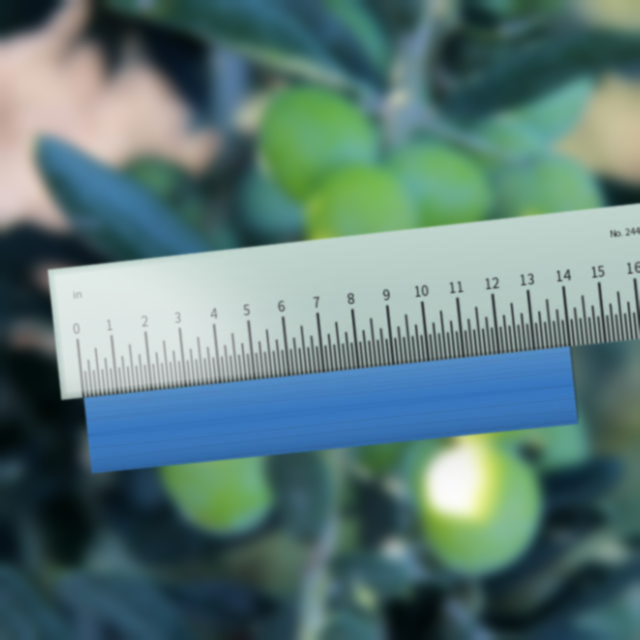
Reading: **14** in
